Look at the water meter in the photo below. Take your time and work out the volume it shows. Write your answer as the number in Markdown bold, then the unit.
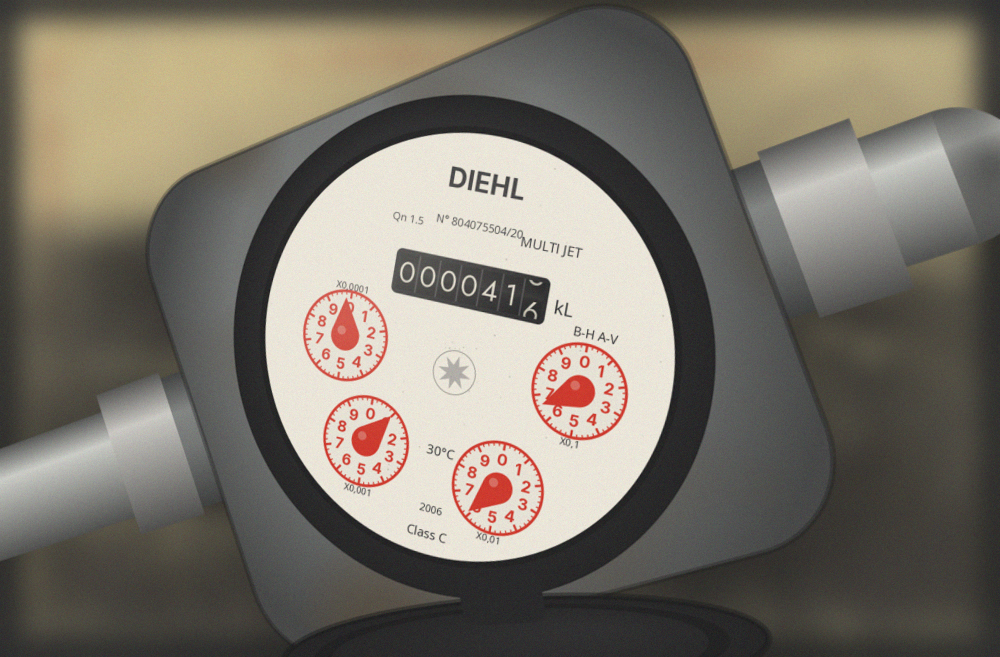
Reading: **415.6609** kL
